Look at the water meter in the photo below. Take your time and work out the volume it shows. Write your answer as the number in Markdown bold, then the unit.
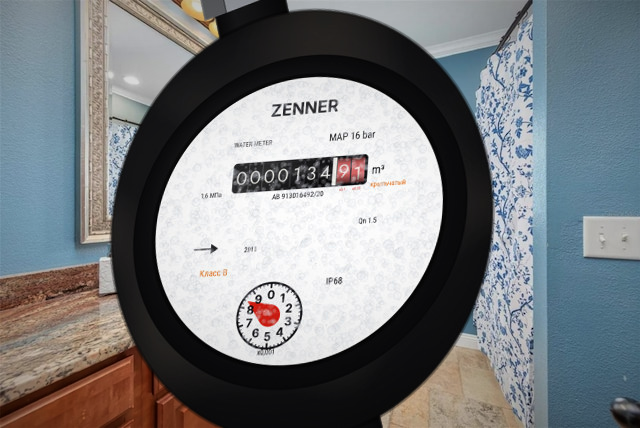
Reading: **134.908** m³
